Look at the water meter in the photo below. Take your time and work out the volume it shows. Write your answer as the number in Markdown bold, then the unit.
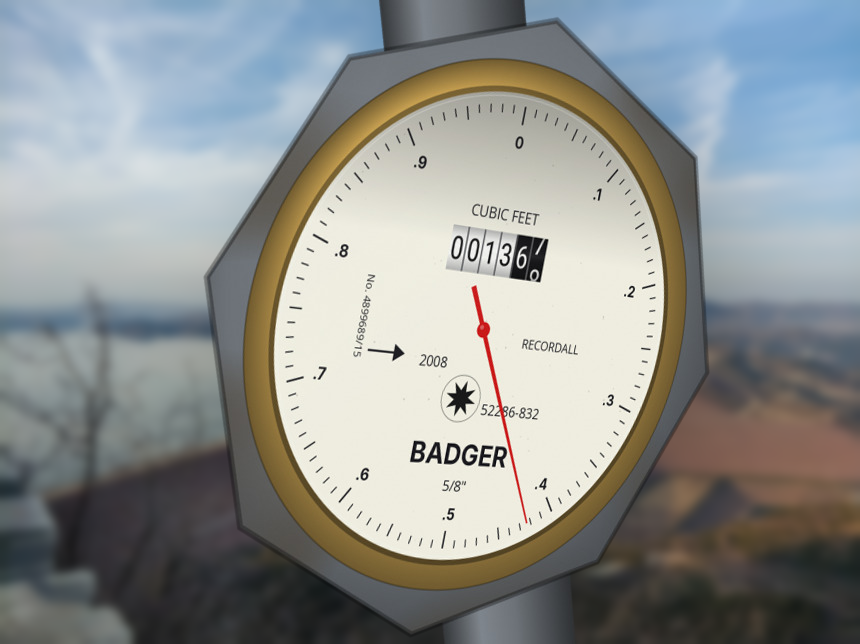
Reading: **1367.42** ft³
